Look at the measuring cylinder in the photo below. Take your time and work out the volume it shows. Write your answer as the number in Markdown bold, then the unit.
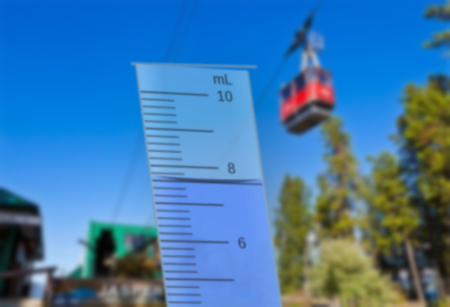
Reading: **7.6** mL
